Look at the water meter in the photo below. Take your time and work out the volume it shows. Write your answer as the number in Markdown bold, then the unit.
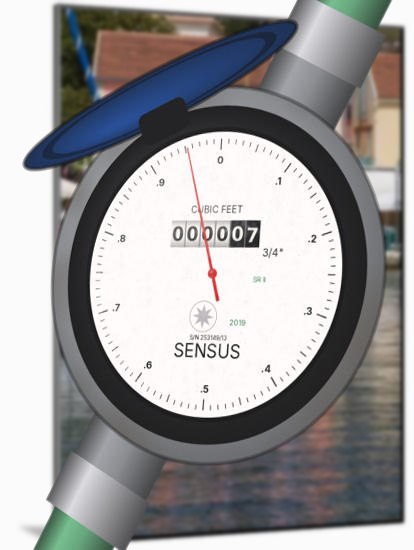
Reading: **6.95** ft³
